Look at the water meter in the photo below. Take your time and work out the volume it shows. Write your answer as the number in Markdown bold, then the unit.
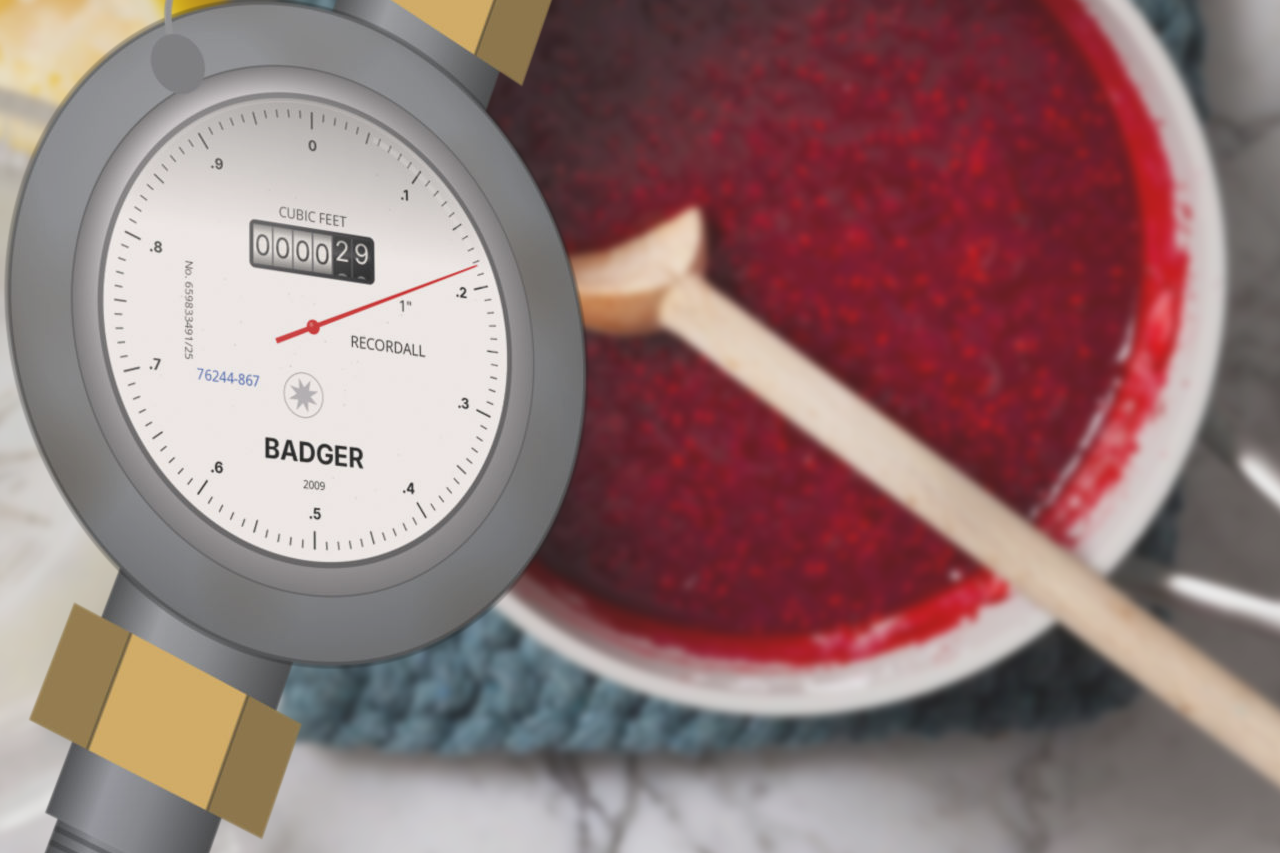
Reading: **29.18** ft³
